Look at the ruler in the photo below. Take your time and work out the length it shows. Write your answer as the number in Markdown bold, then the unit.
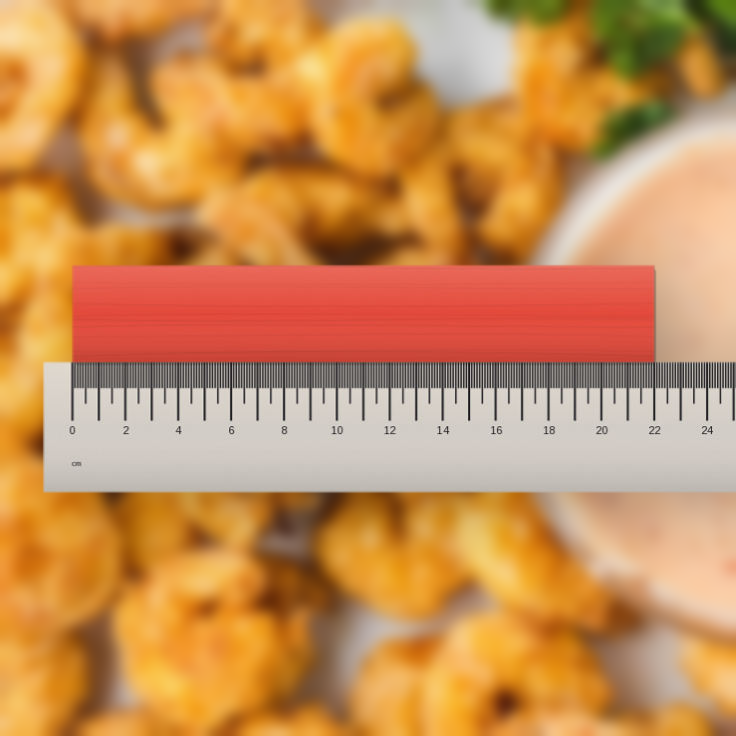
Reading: **22** cm
